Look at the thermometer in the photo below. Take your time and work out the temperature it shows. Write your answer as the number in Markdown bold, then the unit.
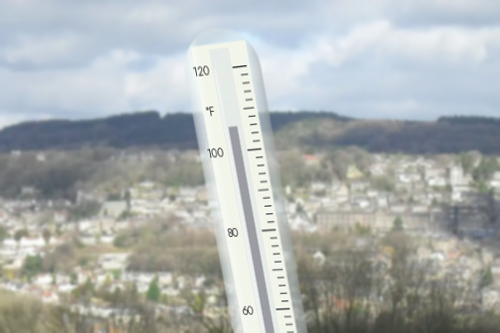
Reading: **106** °F
